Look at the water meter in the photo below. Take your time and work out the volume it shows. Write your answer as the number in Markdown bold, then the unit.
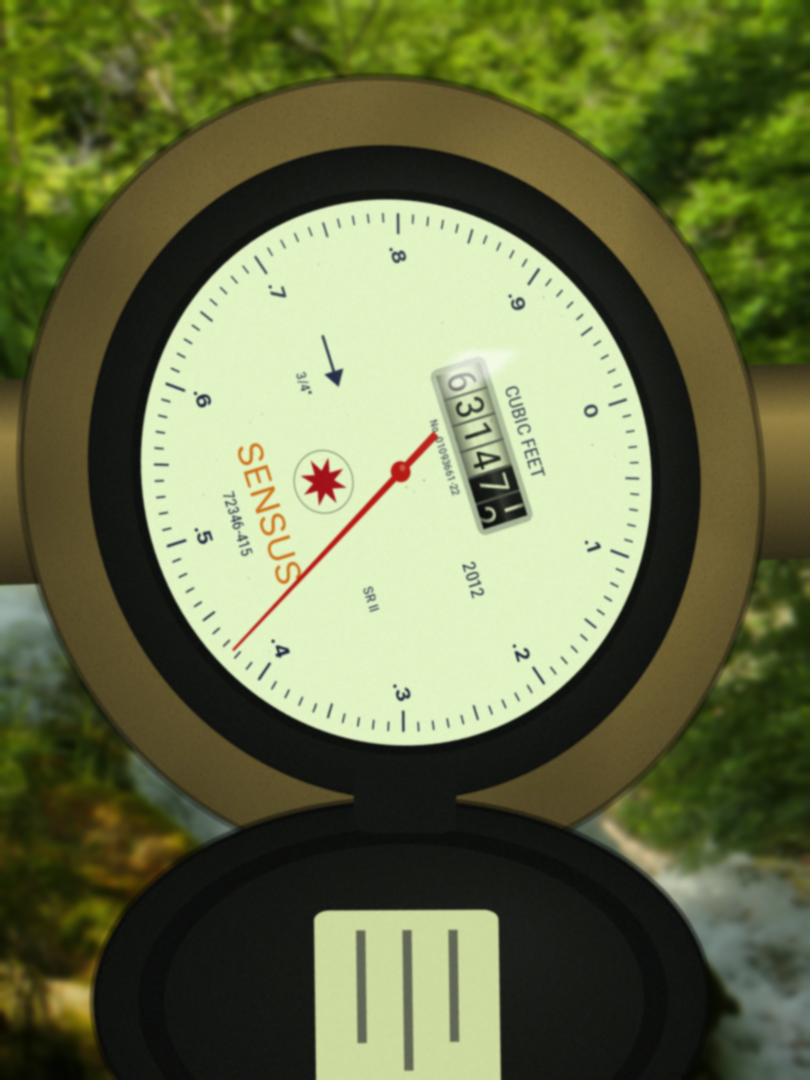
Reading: **631471.42** ft³
